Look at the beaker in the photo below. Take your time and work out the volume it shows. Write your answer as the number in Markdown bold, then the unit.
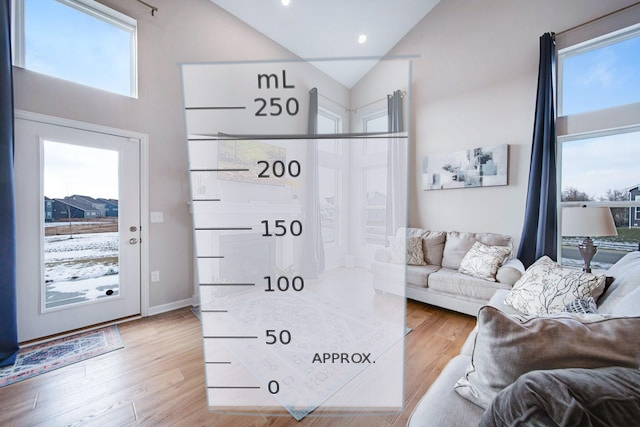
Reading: **225** mL
